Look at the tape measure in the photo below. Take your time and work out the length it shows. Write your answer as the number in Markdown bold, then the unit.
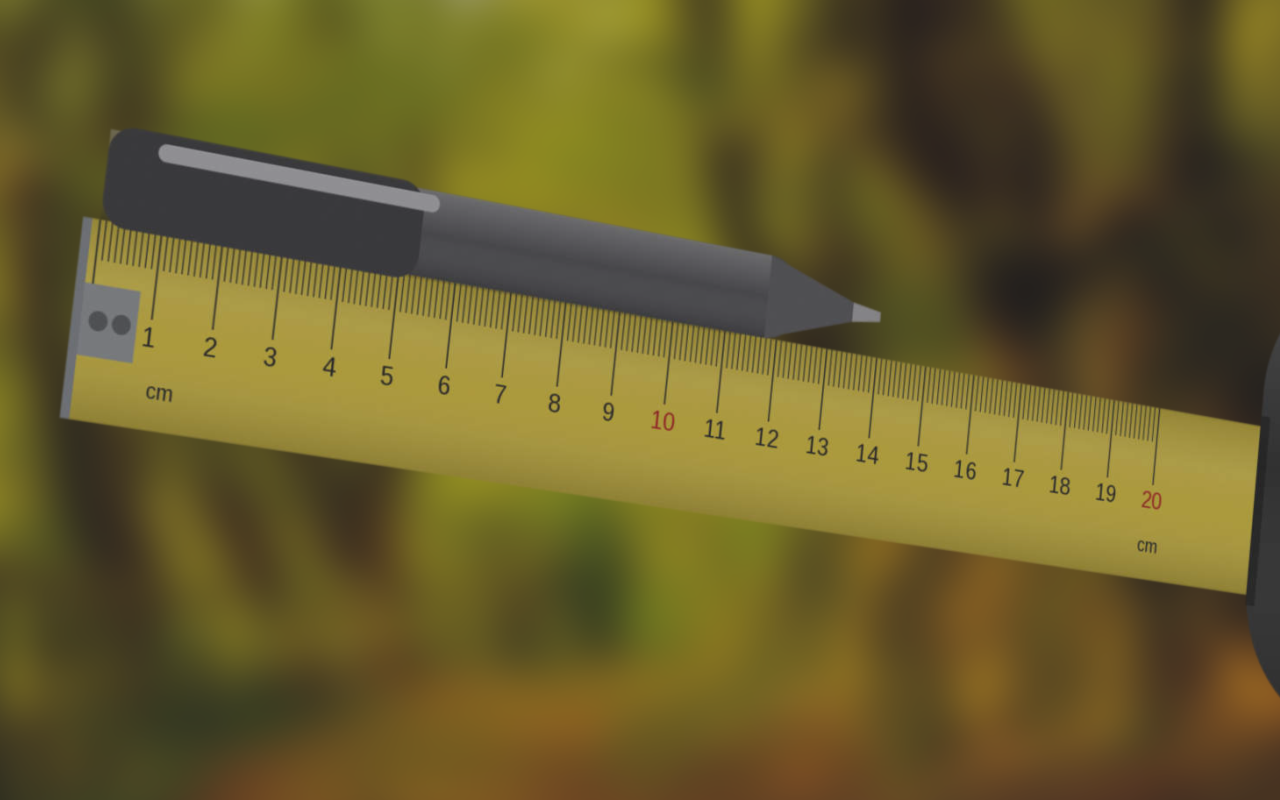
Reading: **14** cm
